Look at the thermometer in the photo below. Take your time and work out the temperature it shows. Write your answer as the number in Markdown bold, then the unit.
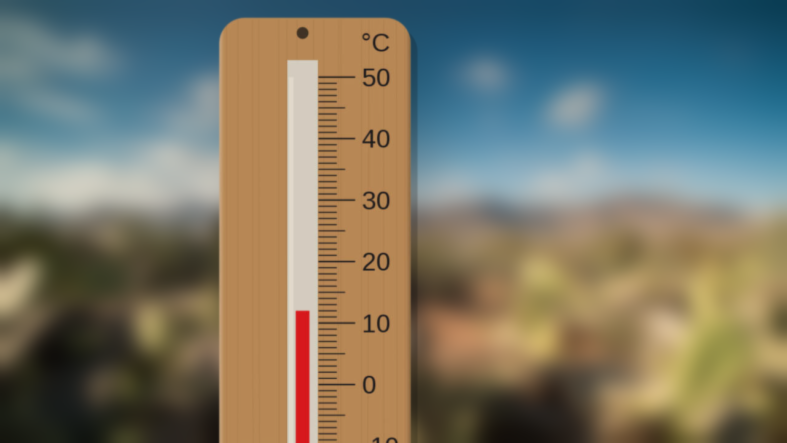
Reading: **12** °C
